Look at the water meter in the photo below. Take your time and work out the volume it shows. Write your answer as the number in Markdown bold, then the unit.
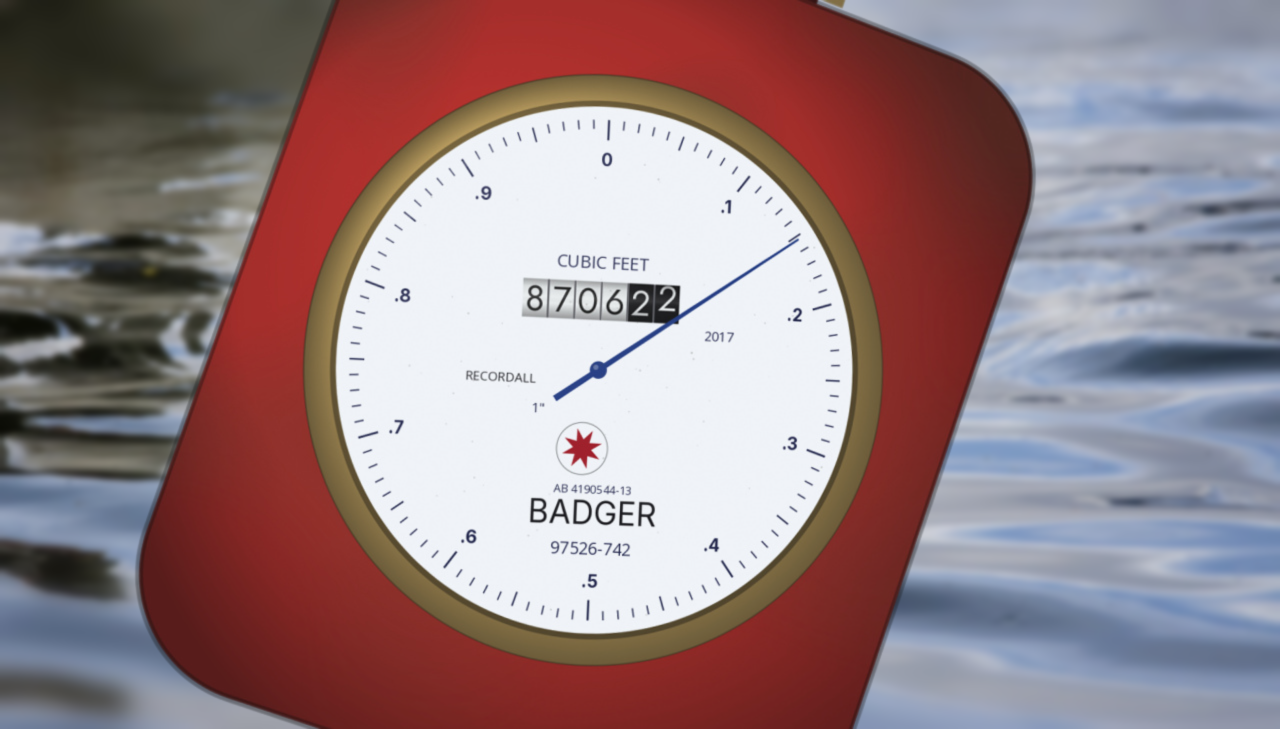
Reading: **870622.15** ft³
